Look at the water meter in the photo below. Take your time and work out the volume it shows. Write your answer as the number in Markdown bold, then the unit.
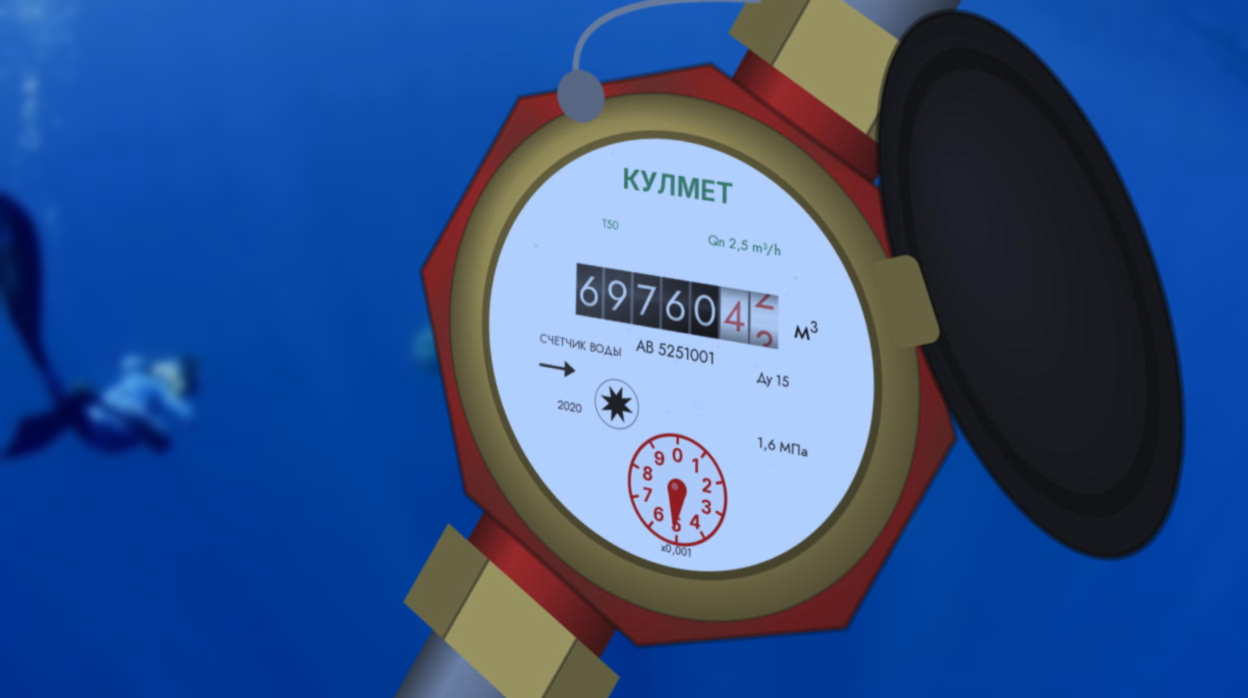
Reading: **69760.425** m³
